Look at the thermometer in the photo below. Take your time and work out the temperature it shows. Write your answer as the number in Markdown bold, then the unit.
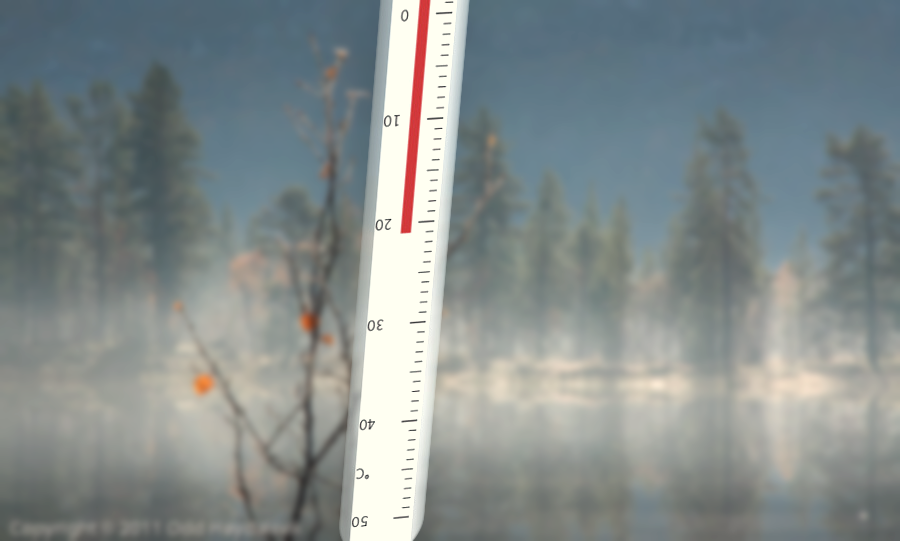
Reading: **21** °C
